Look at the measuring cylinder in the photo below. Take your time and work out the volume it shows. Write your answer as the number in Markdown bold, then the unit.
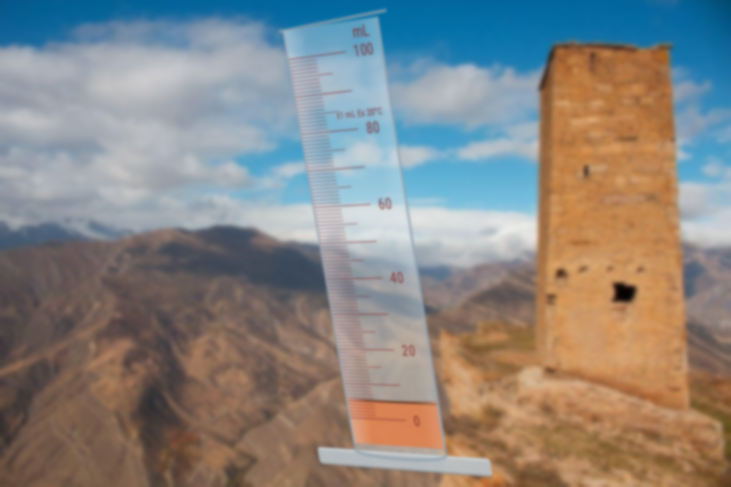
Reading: **5** mL
